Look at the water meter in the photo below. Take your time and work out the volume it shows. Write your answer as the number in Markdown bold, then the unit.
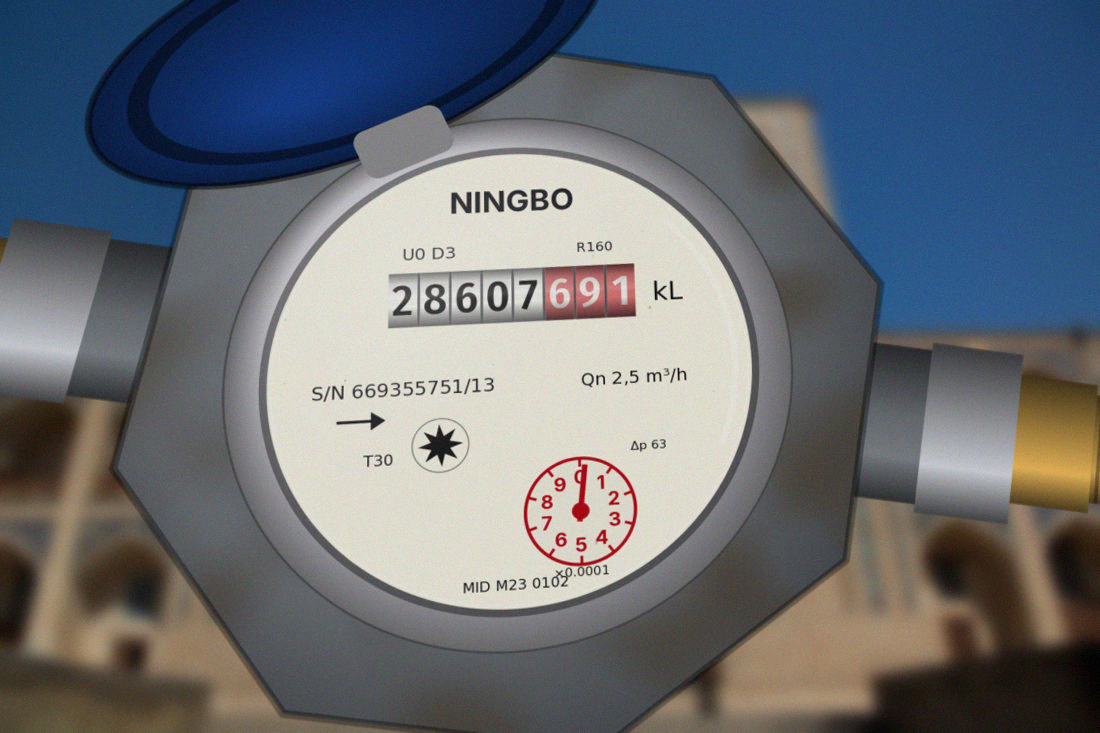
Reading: **28607.6910** kL
